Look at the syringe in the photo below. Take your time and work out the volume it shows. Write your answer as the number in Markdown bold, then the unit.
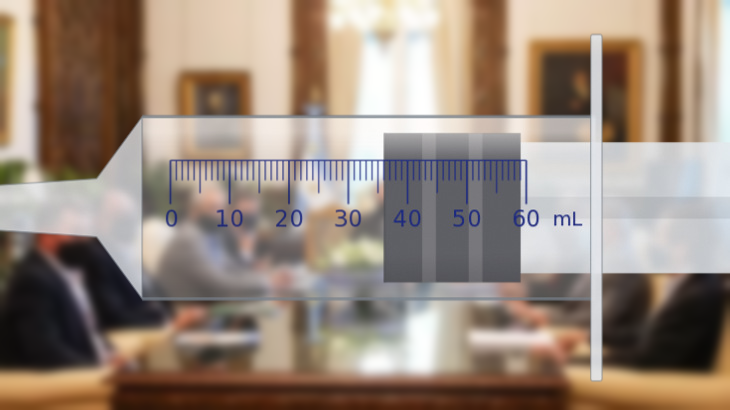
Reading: **36** mL
